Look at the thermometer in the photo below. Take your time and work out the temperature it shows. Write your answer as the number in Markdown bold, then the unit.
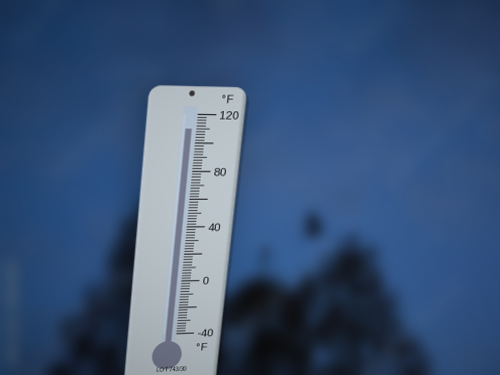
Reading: **110** °F
